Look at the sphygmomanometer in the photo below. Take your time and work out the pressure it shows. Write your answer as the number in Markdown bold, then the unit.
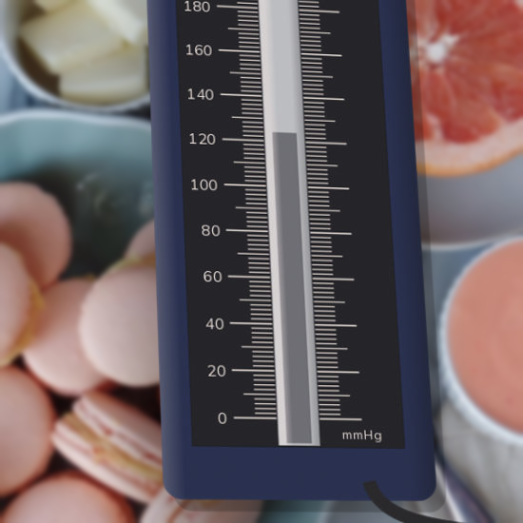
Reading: **124** mmHg
